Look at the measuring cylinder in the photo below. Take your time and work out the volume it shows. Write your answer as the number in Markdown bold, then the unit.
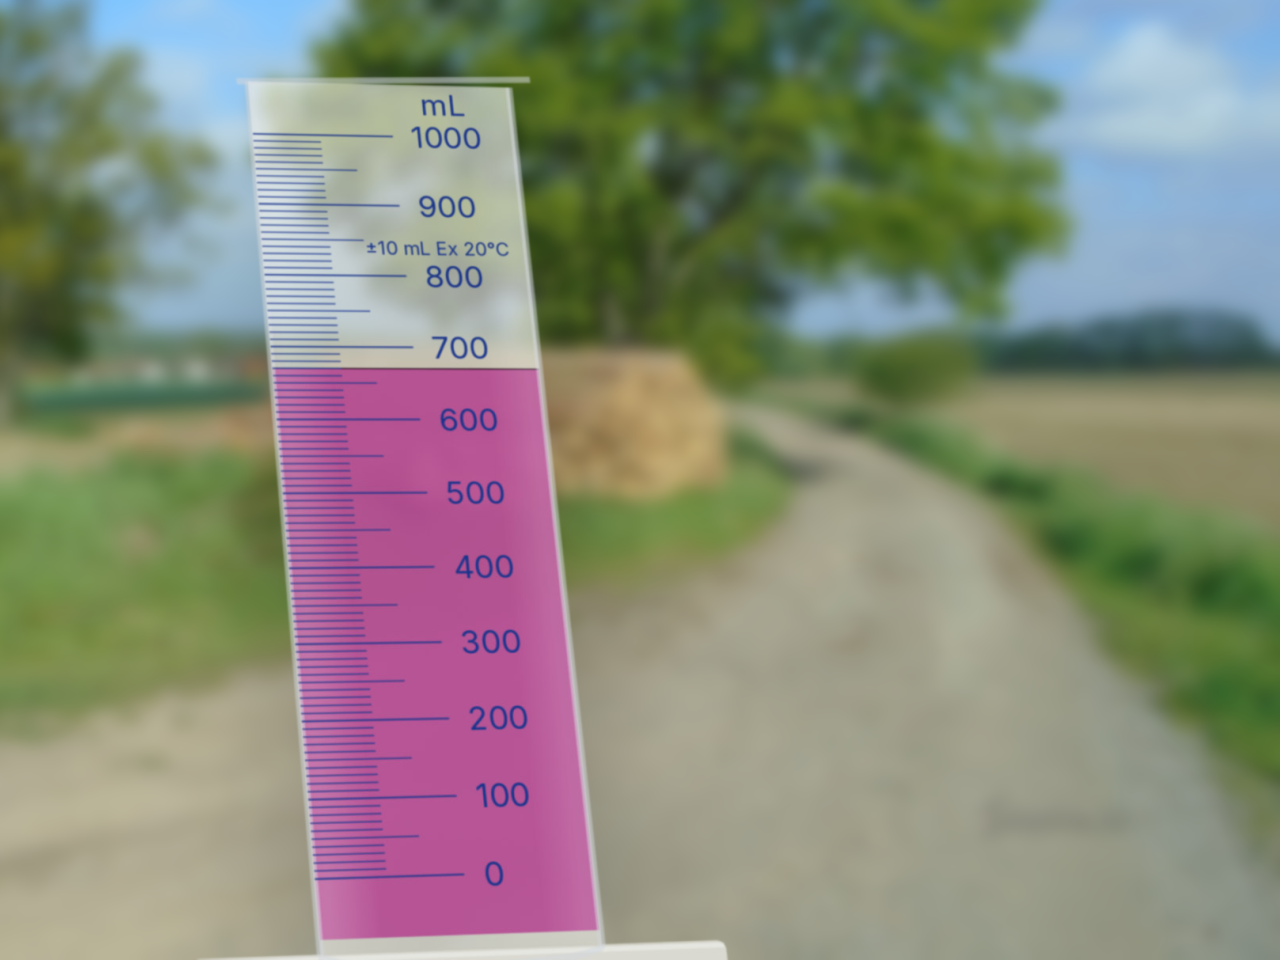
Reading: **670** mL
